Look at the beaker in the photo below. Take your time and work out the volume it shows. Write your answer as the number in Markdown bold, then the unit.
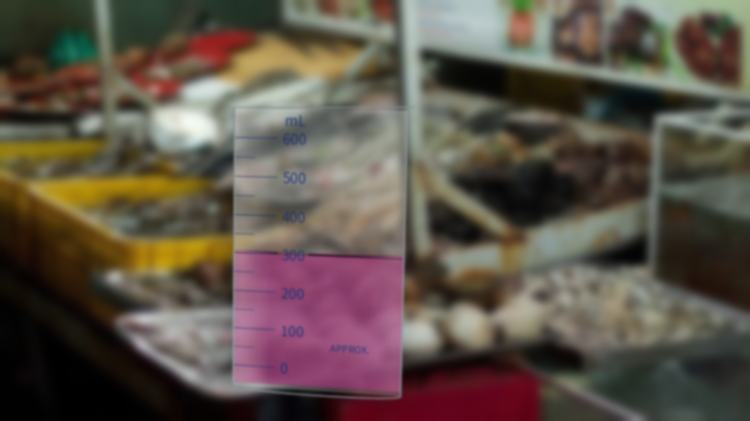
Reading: **300** mL
